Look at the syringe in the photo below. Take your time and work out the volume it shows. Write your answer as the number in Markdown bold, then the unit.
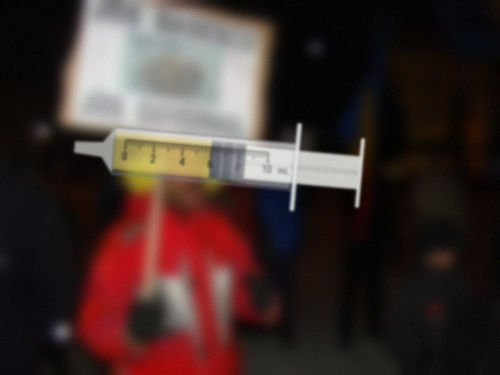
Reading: **6** mL
